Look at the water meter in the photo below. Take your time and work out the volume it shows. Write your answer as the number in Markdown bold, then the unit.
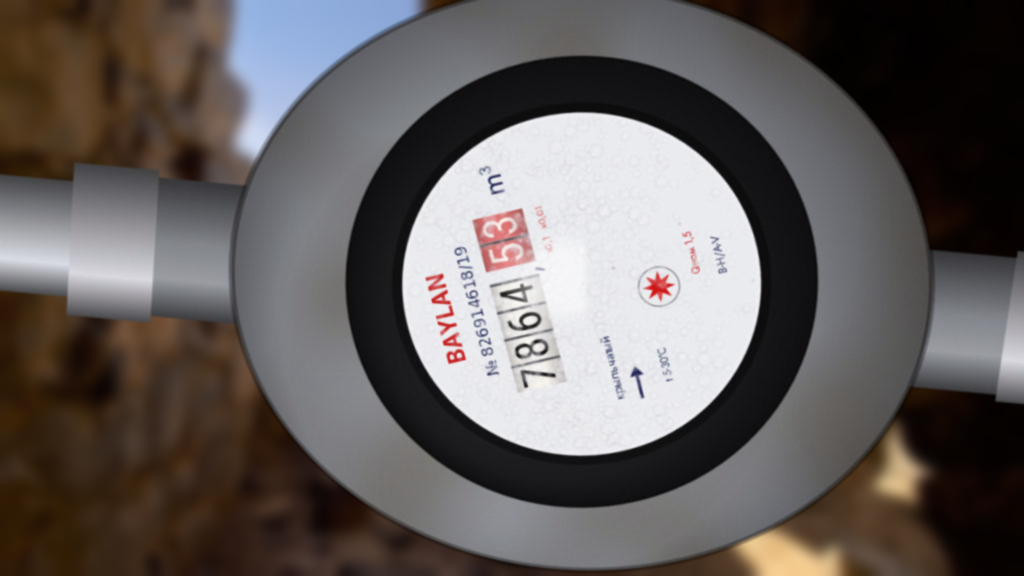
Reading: **7864.53** m³
